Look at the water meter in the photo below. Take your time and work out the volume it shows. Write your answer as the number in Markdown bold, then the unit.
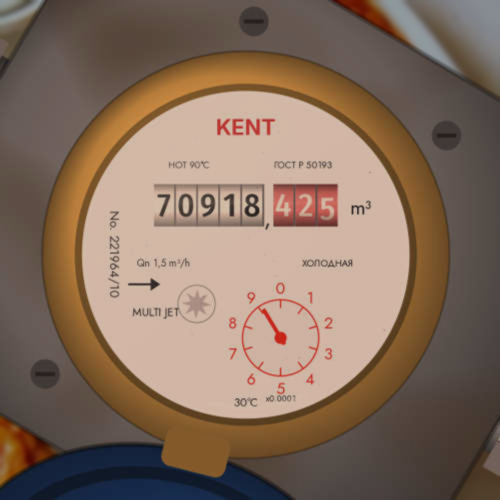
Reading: **70918.4249** m³
